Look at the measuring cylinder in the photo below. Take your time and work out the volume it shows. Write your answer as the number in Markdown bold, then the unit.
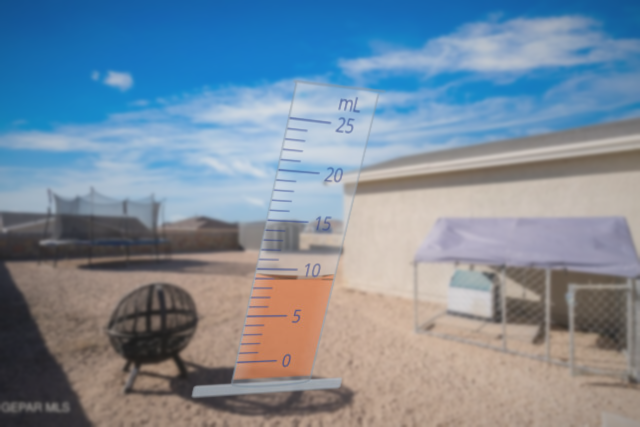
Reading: **9** mL
